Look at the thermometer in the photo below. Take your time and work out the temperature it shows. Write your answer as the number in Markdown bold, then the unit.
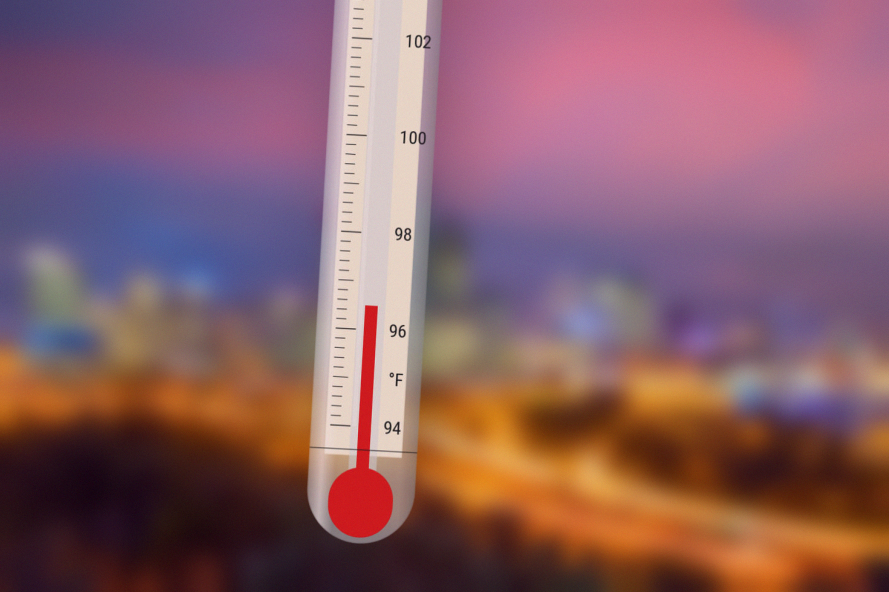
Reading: **96.5** °F
